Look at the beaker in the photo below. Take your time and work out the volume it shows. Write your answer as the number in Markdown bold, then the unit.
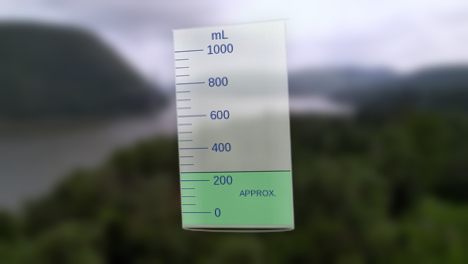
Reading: **250** mL
